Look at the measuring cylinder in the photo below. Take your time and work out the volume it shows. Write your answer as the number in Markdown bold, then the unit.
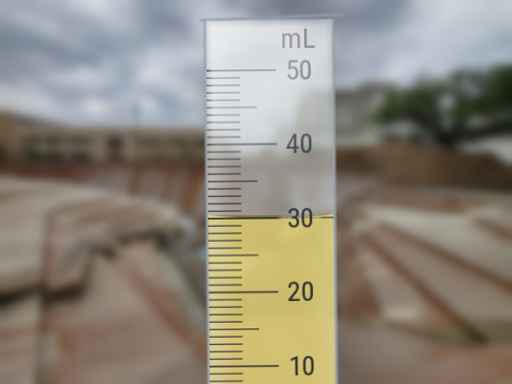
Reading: **30** mL
